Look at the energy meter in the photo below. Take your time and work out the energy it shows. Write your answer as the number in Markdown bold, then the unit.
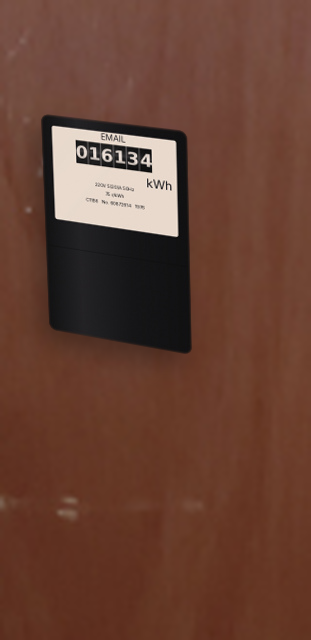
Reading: **16134** kWh
